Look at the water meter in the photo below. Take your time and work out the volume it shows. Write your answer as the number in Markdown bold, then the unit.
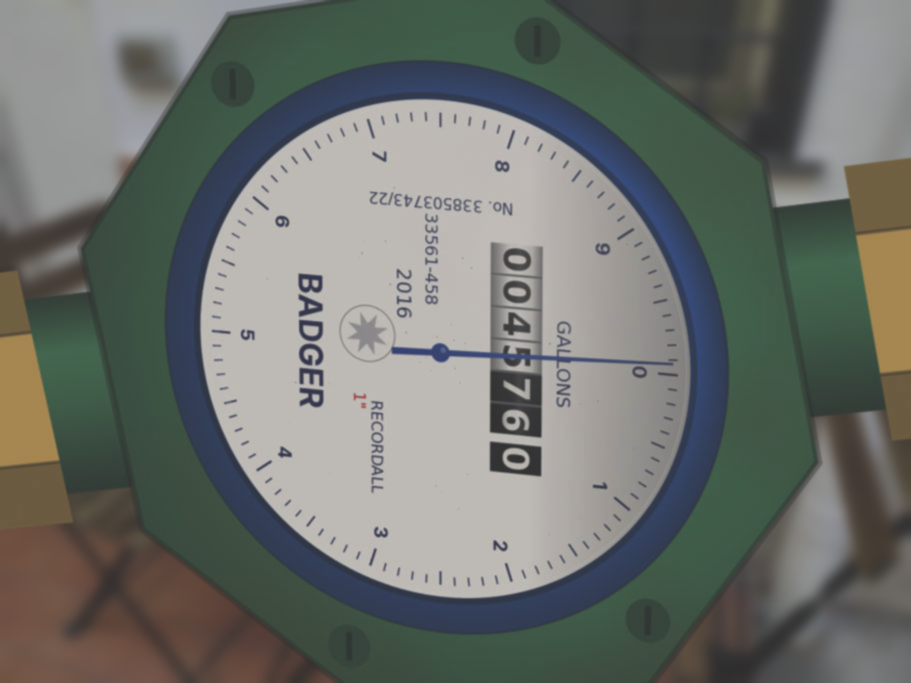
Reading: **45759.9** gal
